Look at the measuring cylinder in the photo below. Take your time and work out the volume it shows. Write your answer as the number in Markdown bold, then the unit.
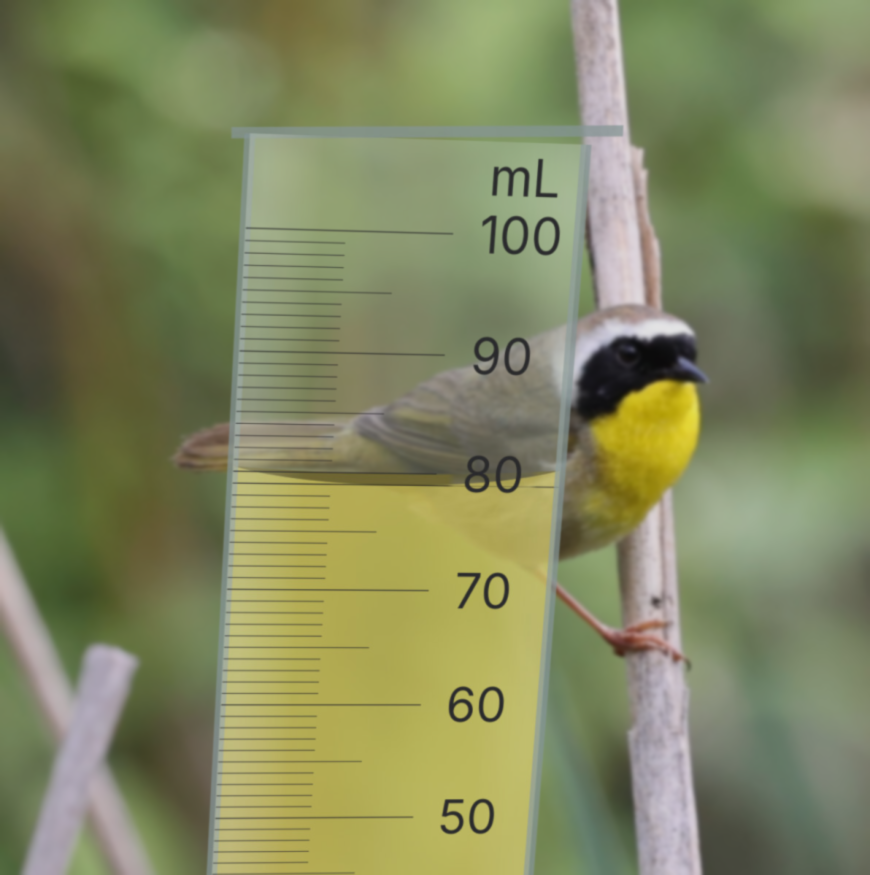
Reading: **79** mL
